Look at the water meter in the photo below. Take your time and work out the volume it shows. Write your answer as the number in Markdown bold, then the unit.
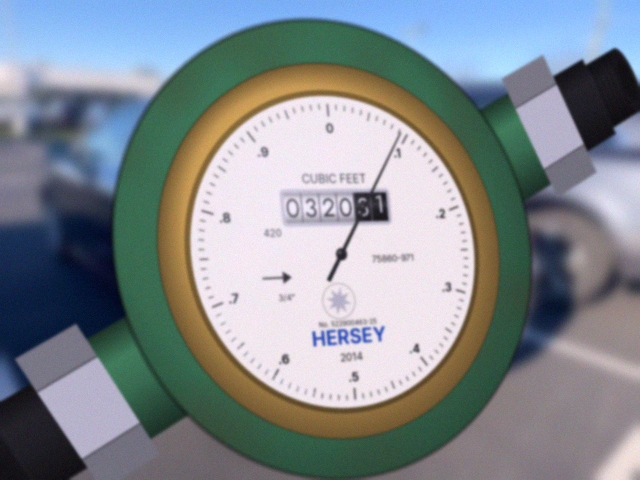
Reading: **32031.09** ft³
